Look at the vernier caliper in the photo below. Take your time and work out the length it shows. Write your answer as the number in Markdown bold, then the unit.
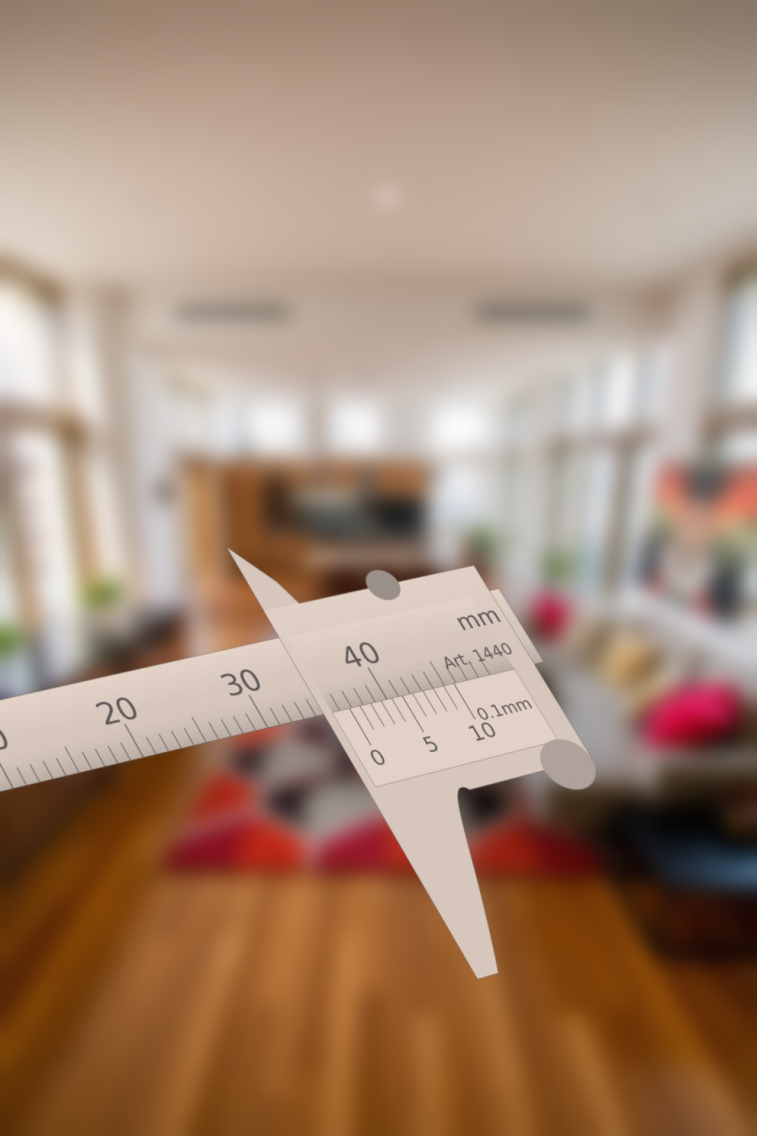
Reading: **36.8** mm
